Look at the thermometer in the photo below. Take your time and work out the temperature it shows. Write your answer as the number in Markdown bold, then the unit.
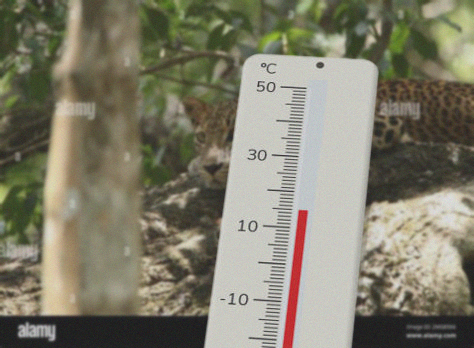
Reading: **15** °C
